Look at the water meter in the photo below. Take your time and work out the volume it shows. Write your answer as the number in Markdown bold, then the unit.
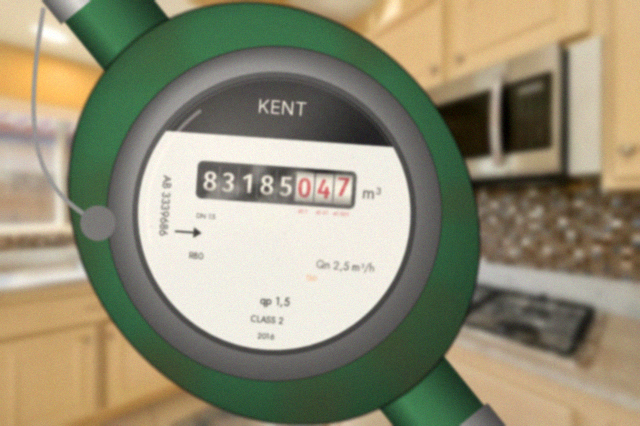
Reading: **83185.047** m³
